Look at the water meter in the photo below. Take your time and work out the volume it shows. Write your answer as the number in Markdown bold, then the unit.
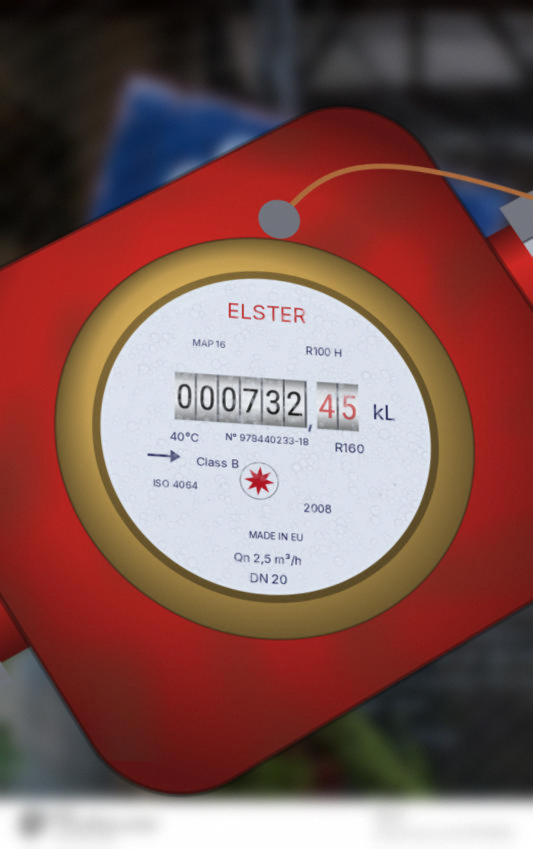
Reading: **732.45** kL
